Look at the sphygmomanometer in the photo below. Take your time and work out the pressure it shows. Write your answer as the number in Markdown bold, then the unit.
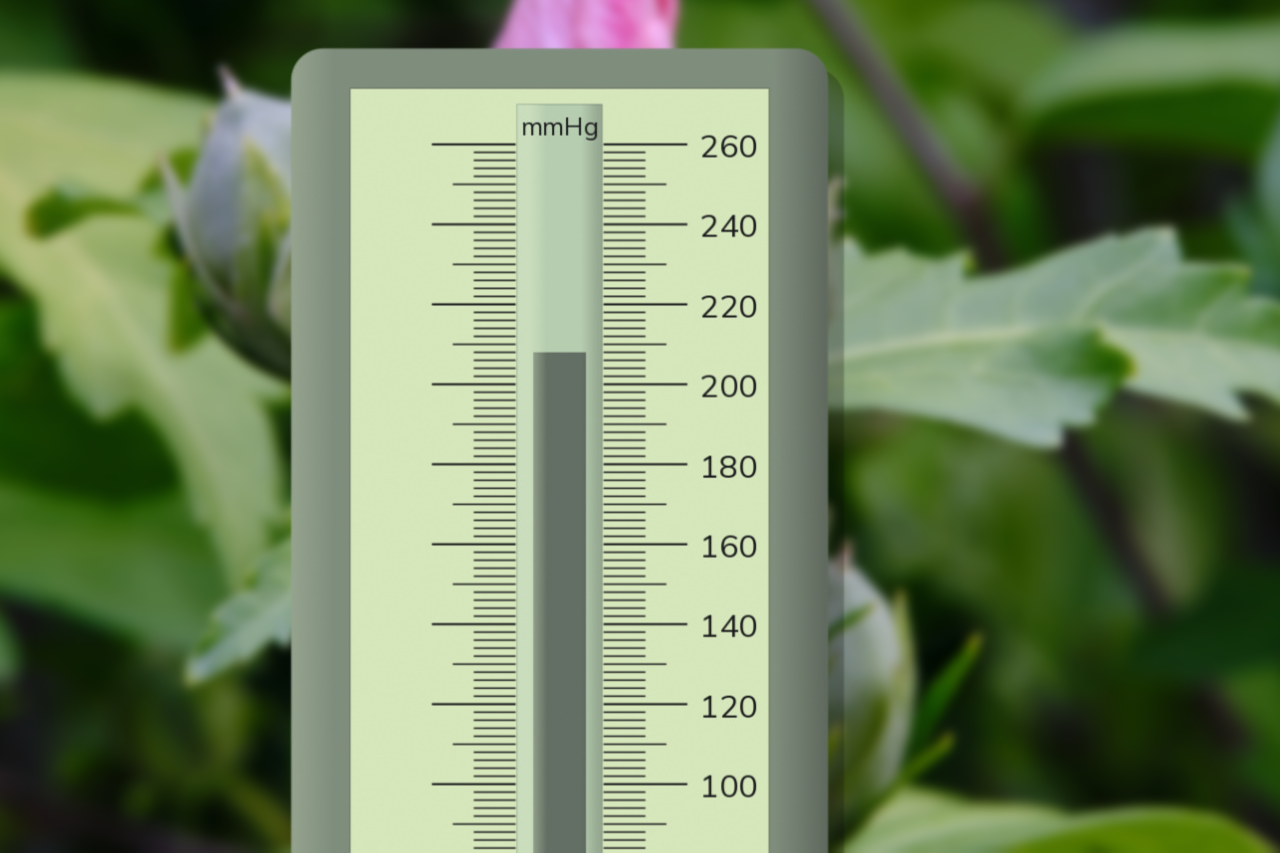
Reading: **208** mmHg
